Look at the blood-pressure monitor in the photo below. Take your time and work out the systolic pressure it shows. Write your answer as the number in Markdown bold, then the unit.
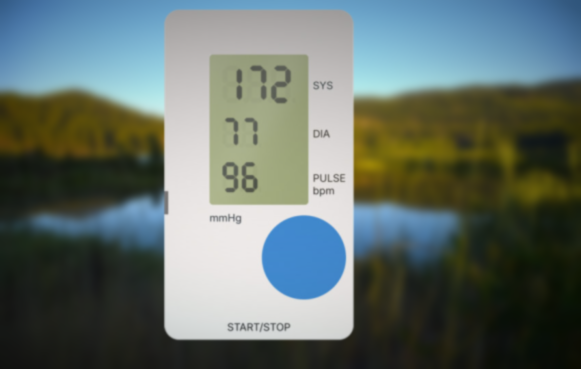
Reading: **172** mmHg
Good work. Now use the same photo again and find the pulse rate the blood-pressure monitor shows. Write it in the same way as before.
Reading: **96** bpm
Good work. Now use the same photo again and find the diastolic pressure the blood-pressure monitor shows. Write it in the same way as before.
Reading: **77** mmHg
